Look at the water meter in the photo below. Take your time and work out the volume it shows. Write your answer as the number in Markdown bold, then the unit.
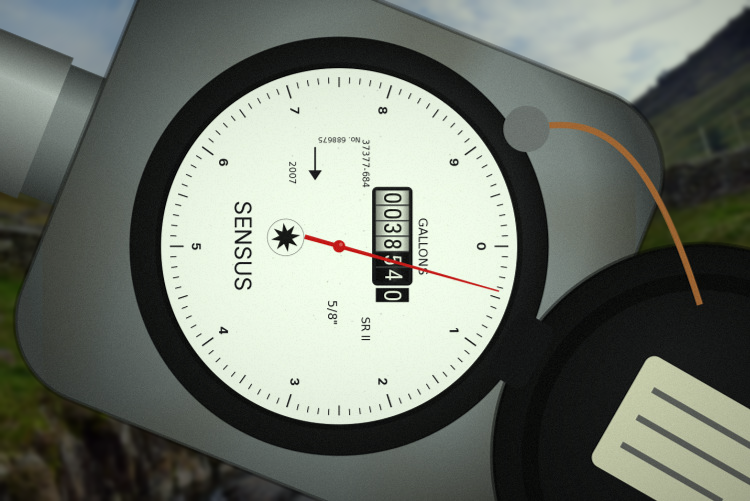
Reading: **38540.4** gal
